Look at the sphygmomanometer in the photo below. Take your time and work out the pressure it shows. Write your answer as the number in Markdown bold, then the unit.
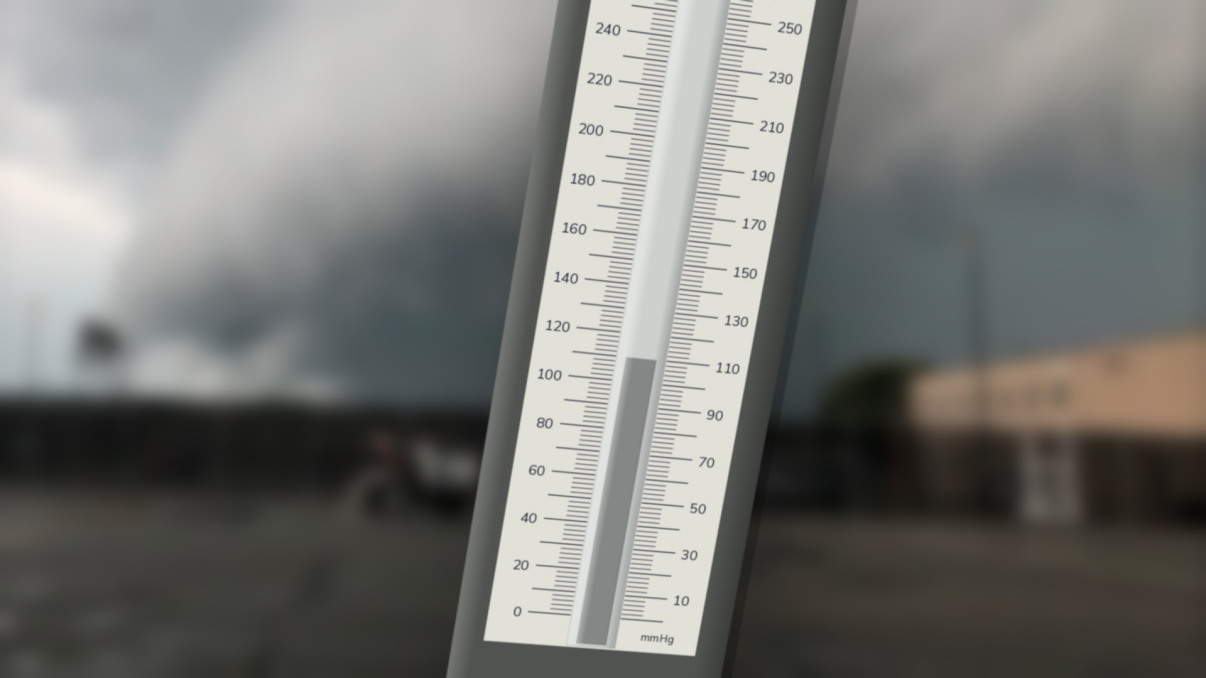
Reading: **110** mmHg
